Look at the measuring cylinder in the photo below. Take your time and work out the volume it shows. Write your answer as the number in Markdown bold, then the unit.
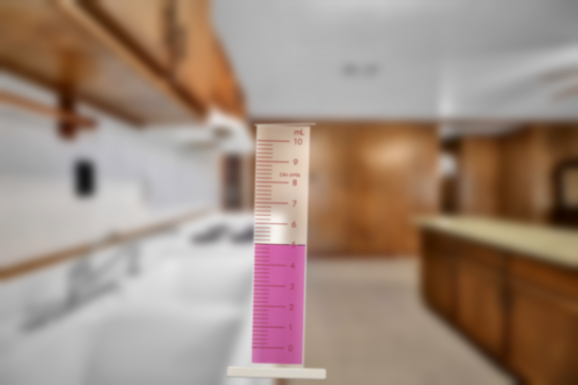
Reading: **5** mL
